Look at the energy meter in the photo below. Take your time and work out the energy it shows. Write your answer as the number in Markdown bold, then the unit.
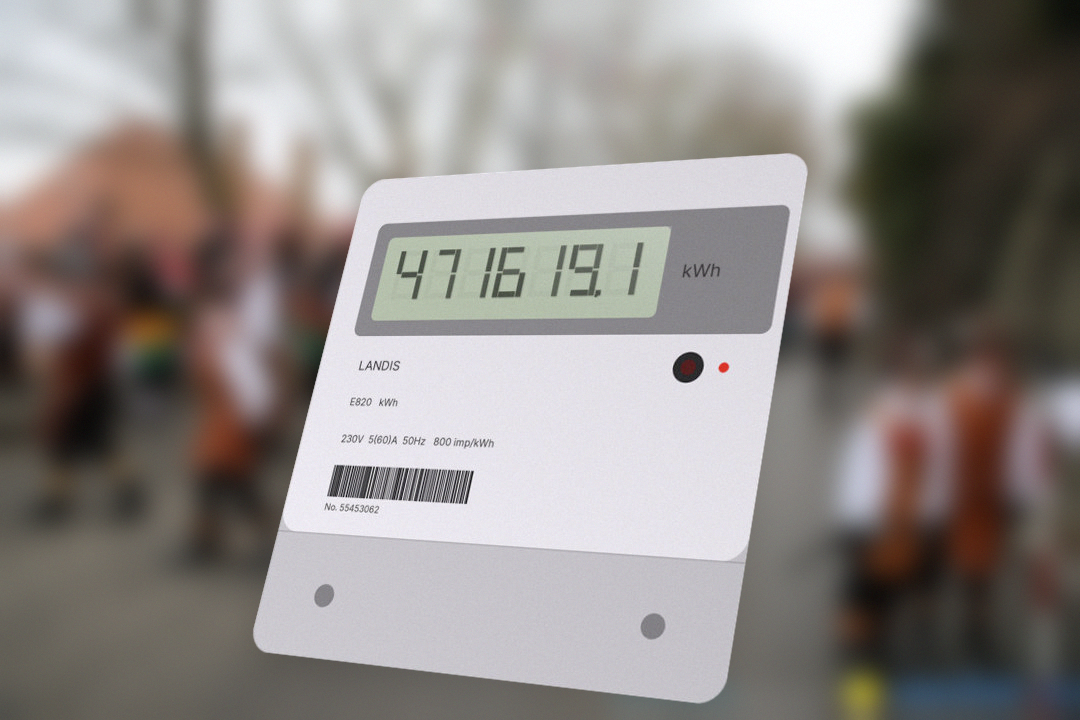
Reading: **471619.1** kWh
